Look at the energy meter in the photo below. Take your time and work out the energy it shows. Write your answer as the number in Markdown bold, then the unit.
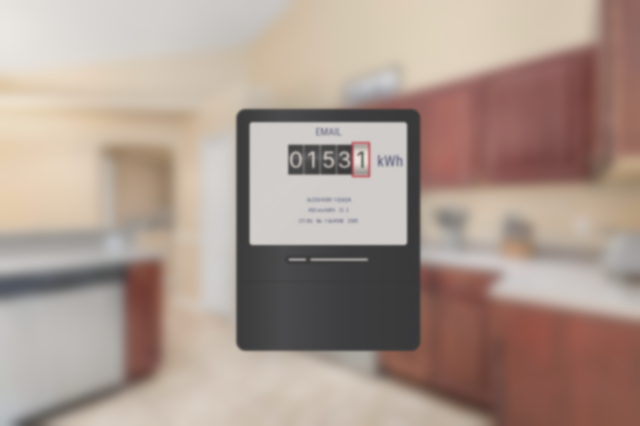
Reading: **153.1** kWh
